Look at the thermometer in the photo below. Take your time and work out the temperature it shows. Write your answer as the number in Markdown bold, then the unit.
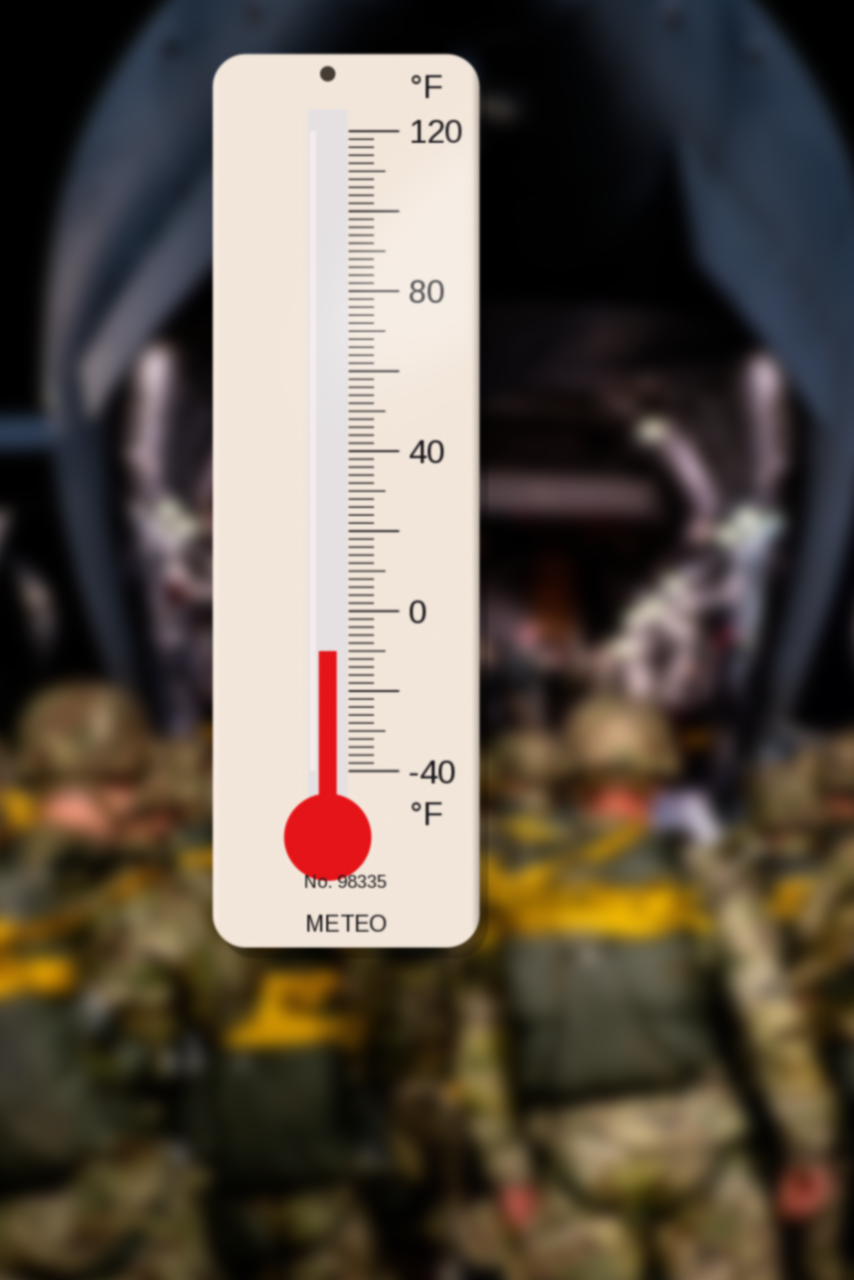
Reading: **-10** °F
